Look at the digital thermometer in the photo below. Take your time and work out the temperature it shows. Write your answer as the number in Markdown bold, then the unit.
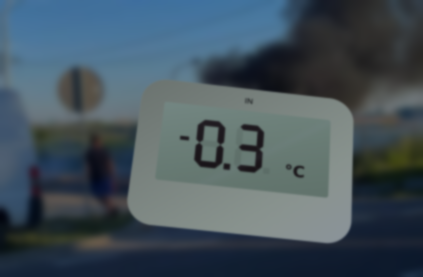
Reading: **-0.3** °C
